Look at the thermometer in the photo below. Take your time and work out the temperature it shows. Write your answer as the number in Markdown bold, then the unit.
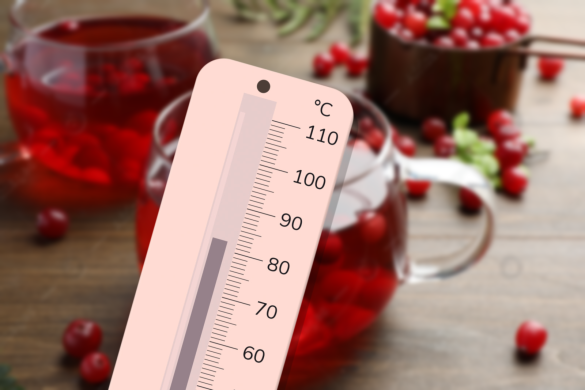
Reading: **82** °C
